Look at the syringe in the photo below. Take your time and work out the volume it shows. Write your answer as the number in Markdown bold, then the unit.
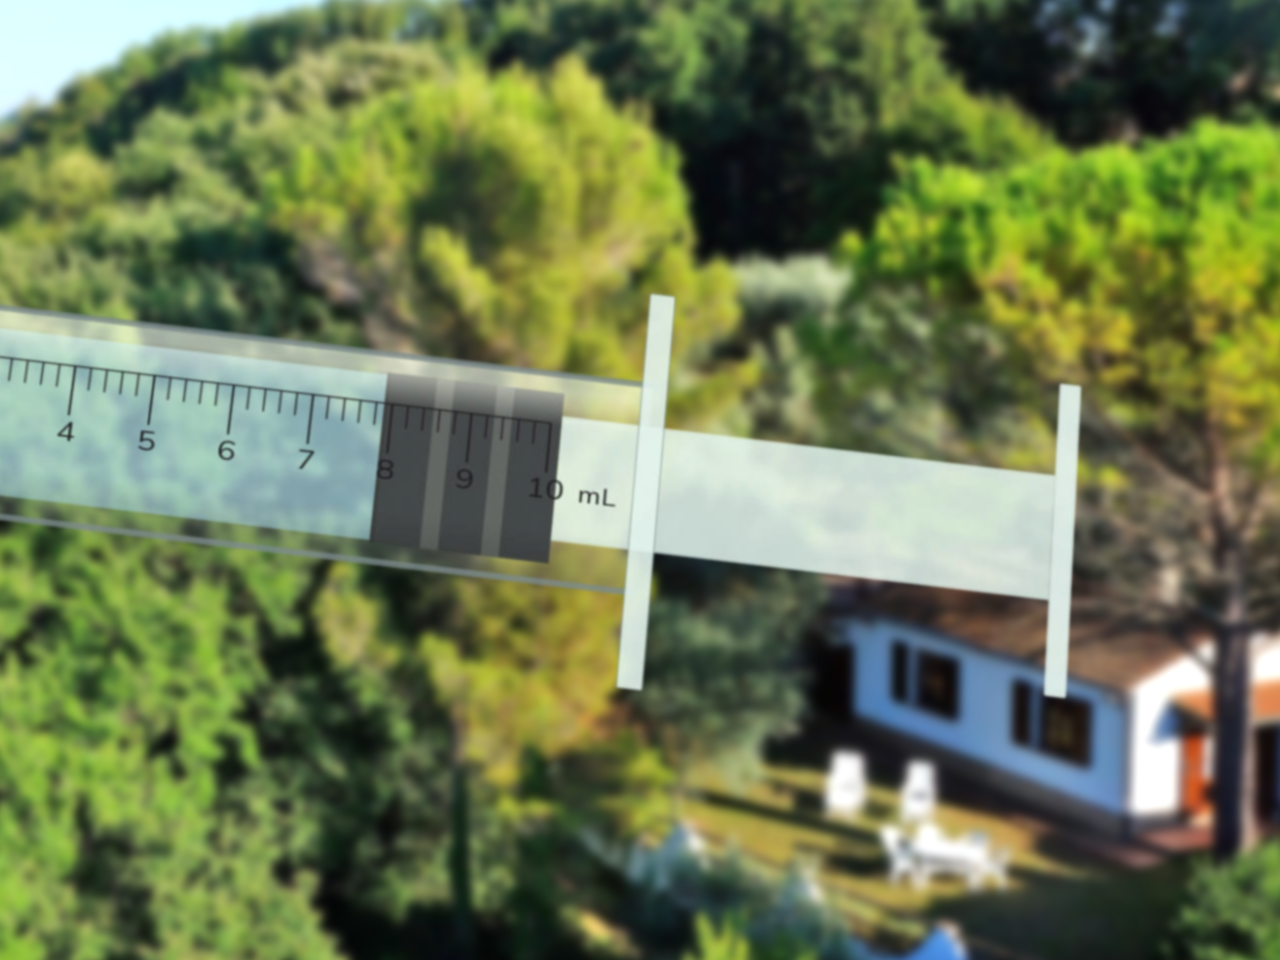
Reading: **7.9** mL
